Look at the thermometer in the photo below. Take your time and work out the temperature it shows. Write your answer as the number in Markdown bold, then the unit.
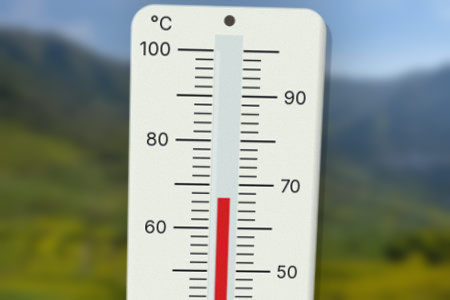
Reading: **67** °C
